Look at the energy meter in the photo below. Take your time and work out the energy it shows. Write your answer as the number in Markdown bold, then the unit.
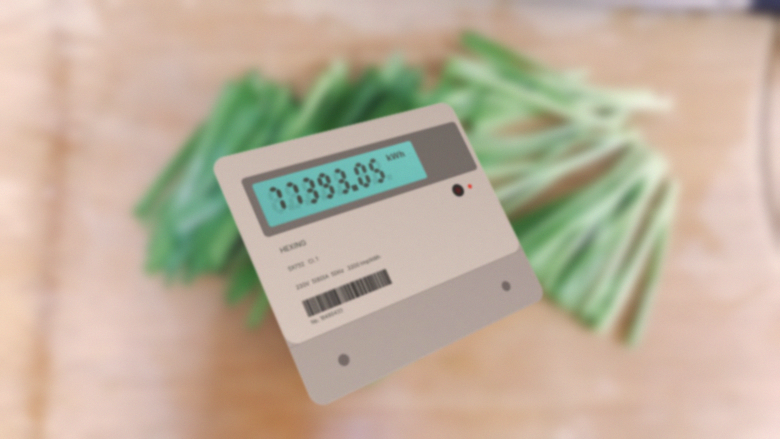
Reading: **77393.05** kWh
